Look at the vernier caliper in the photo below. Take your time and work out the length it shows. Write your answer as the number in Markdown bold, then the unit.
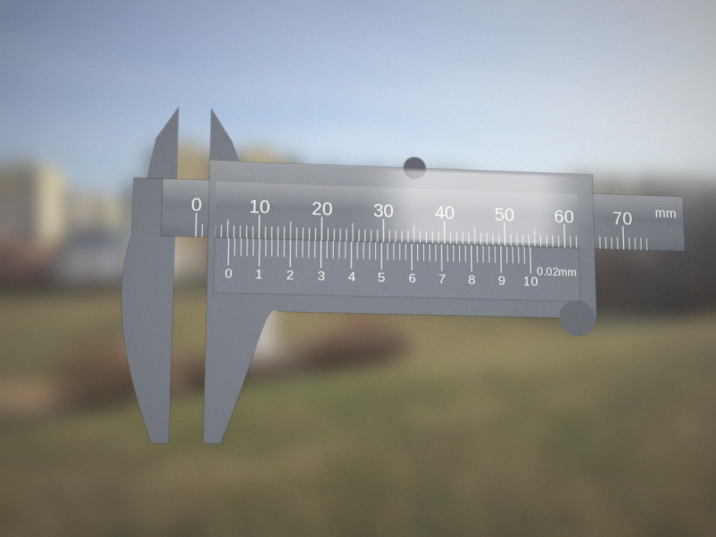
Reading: **5.2** mm
